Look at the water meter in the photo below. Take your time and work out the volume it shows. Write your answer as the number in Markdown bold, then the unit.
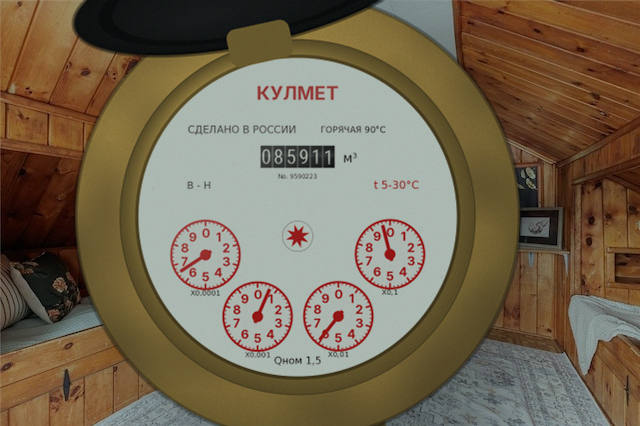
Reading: **85910.9606** m³
